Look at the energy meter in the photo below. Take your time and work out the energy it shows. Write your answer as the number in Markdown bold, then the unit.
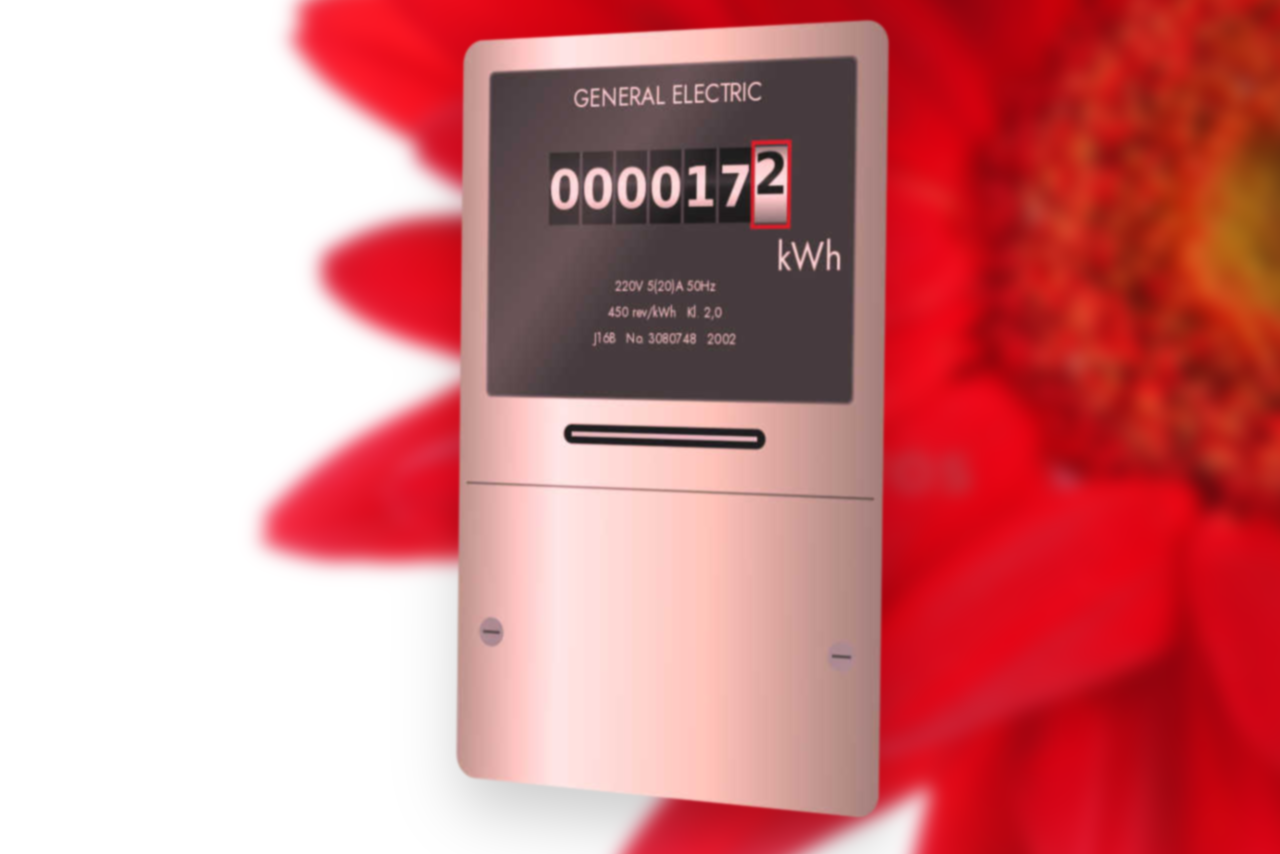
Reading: **17.2** kWh
